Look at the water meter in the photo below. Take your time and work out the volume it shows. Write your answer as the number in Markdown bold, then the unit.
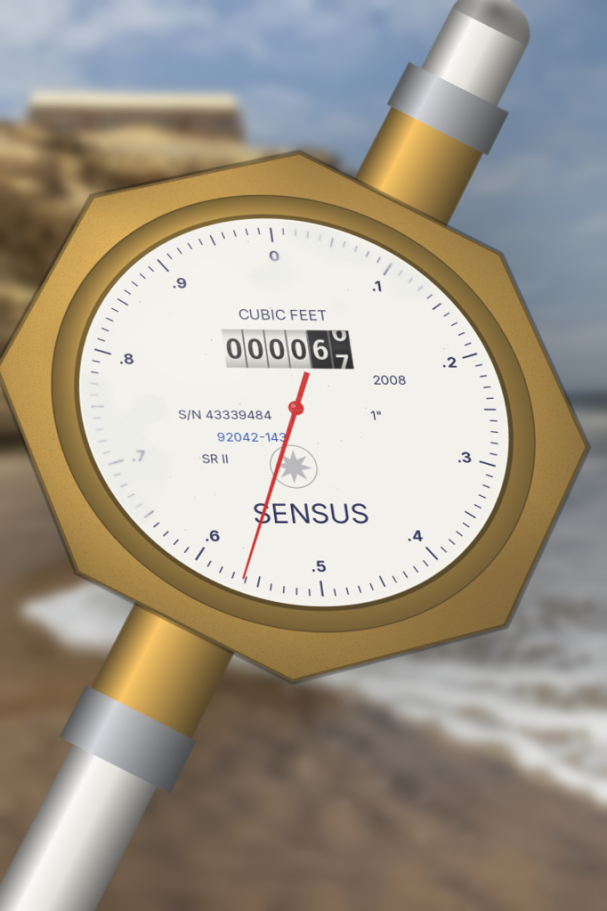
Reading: **66.56** ft³
